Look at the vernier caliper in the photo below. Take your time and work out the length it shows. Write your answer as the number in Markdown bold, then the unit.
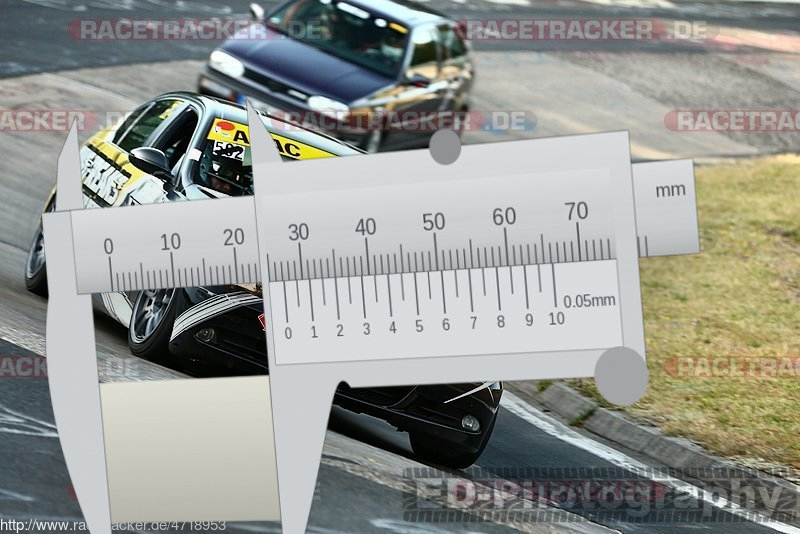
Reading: **27.2** mm
